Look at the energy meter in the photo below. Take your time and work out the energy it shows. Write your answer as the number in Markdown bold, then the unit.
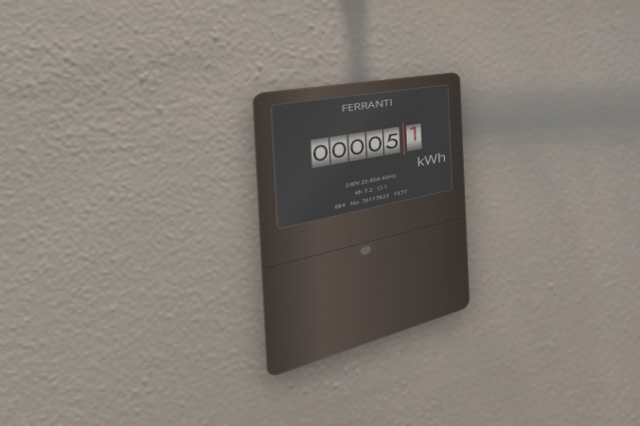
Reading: **5.1** kWh
